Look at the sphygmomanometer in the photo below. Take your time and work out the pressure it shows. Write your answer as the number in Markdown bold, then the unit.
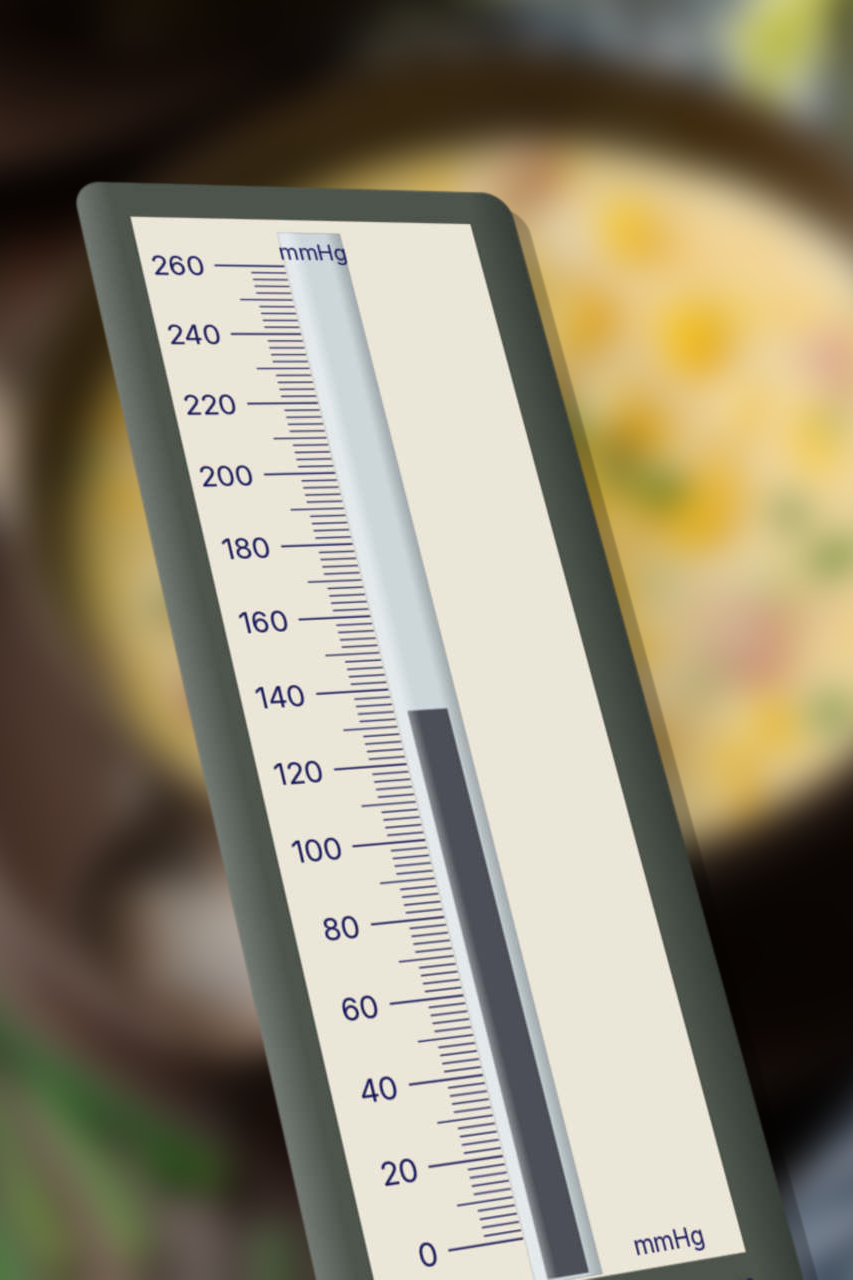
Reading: **134** mmHg
